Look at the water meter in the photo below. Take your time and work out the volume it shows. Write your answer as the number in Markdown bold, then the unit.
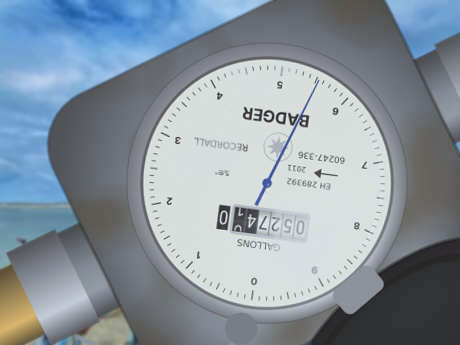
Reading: **527405.5** gal
